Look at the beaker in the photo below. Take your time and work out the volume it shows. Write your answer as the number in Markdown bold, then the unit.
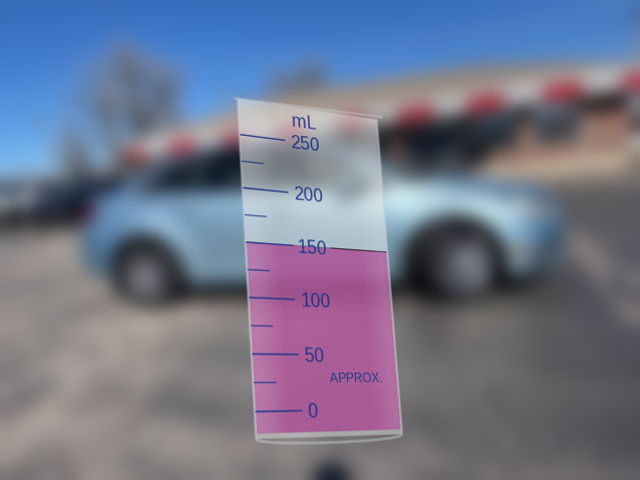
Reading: **150** mL
